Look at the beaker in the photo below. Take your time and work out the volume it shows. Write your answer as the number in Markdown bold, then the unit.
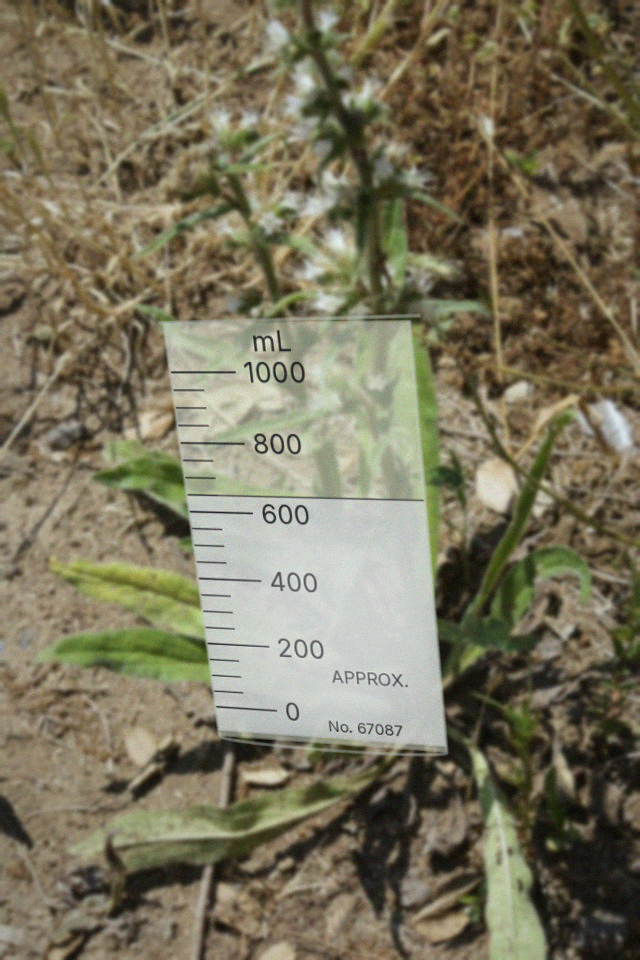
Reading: **650** mL
